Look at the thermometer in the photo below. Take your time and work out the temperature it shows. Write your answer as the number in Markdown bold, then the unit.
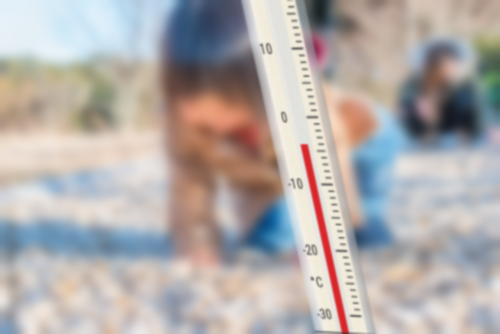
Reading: **-4** °C
